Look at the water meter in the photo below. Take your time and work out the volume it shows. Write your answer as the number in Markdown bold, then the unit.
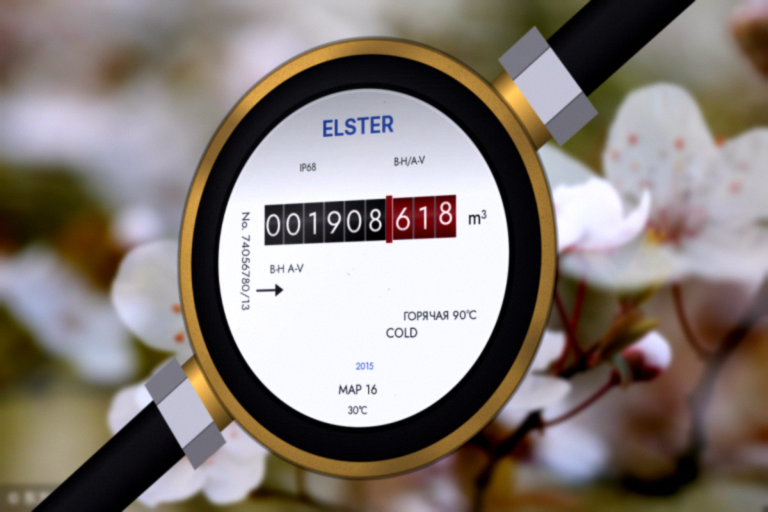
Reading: **1908.618** m³
